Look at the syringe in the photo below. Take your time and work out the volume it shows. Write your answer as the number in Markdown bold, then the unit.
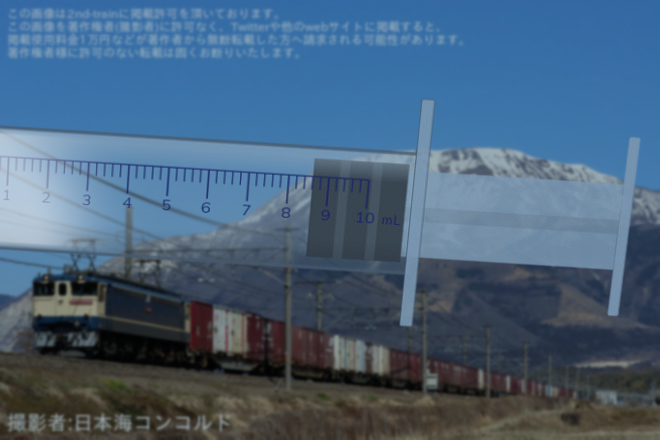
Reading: **8.6** mL
